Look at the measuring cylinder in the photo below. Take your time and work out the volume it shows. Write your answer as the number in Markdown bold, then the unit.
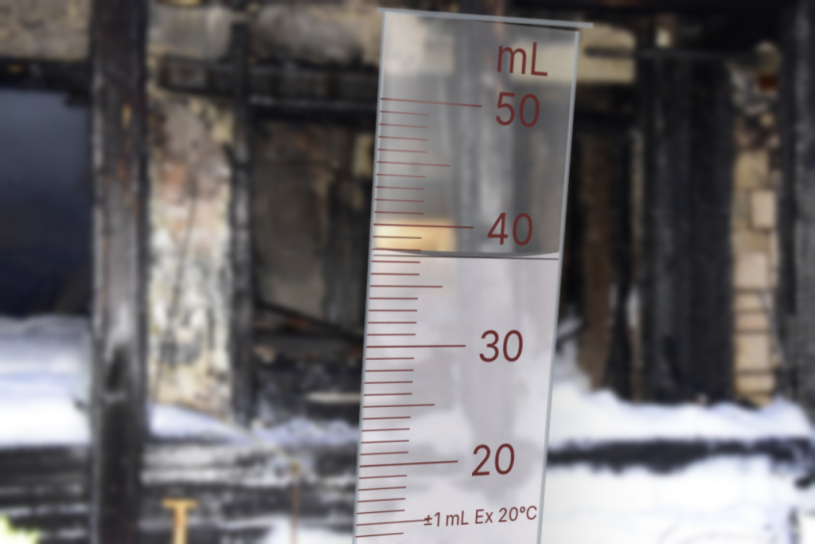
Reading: **37.5** mL
